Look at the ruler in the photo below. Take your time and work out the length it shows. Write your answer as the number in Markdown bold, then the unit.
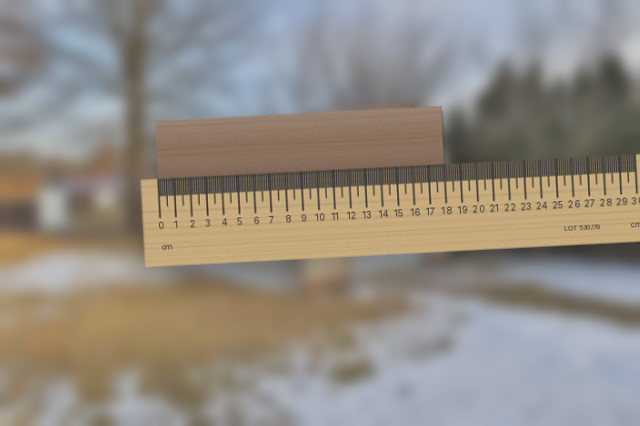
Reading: **18** cm
